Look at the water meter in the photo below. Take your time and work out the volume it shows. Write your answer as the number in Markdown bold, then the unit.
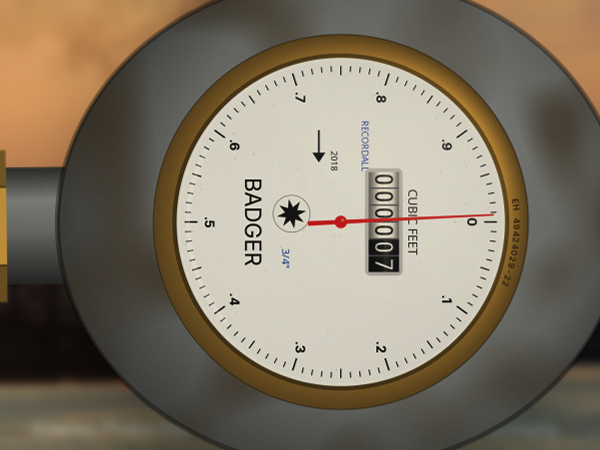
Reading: **6.99** ft³
